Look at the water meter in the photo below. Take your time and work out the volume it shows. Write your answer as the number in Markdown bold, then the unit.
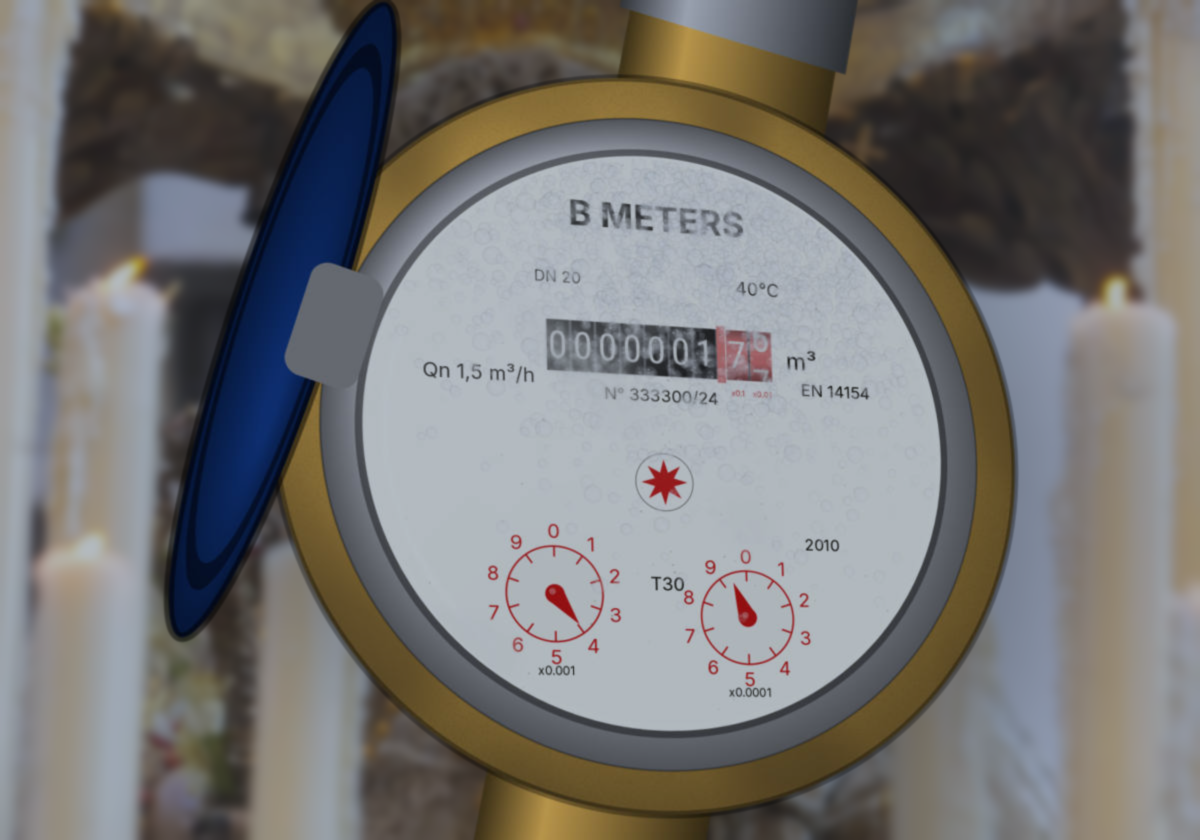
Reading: **1.7639** m³
